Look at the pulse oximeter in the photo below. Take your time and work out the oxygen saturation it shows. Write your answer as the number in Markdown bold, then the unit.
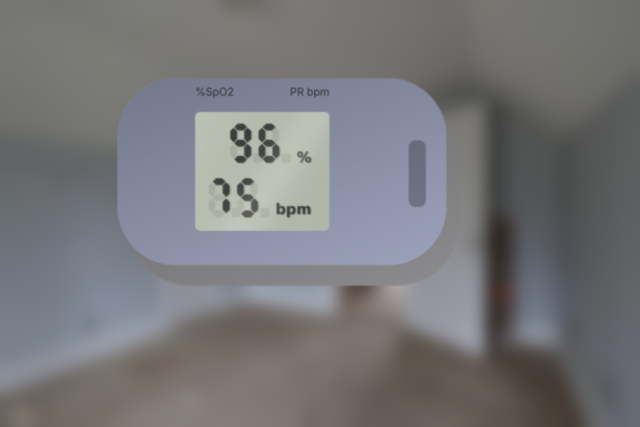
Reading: **96** %
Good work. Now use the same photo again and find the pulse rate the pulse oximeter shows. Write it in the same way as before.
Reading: **75** bpm
